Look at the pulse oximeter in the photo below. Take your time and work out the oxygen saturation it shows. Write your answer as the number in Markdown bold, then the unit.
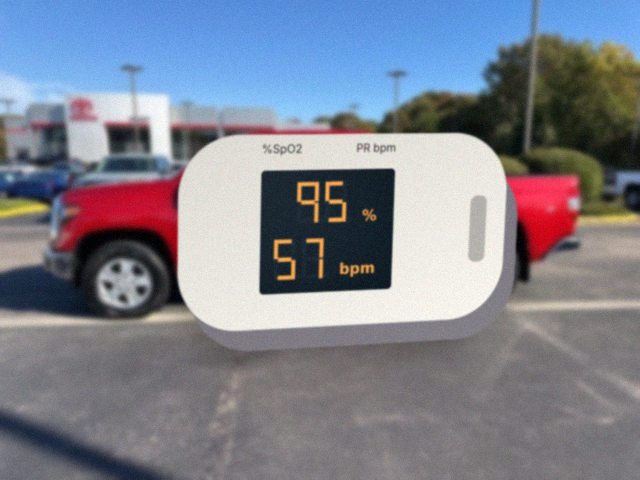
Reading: **95** %
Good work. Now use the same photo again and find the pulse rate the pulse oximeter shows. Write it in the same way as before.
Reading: **57** bpm
